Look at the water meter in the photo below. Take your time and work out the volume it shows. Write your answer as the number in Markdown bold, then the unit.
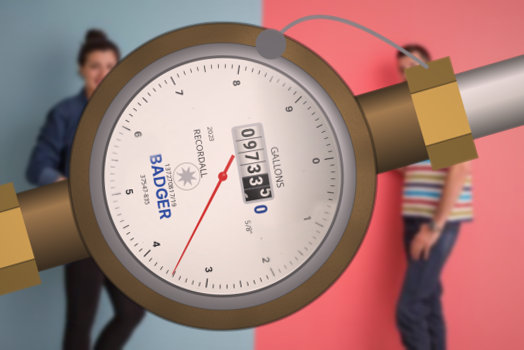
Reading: **973353.5** gal
